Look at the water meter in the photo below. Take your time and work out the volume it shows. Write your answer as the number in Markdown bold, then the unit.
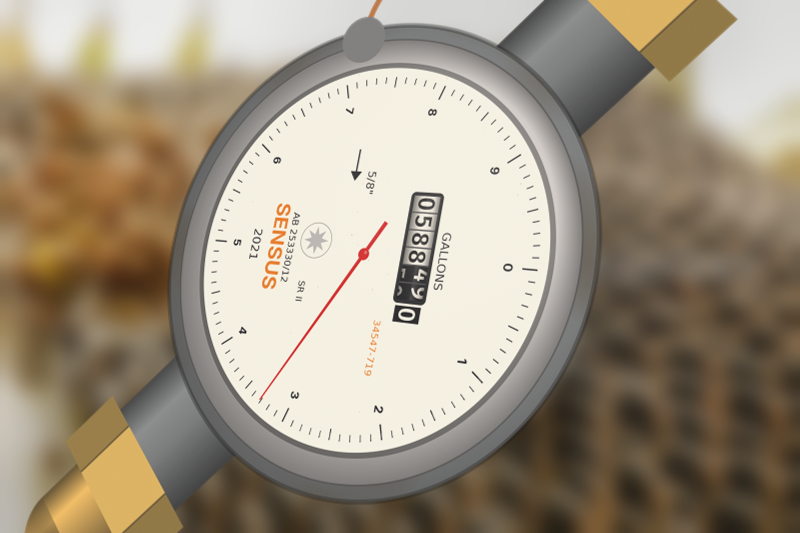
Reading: **588493.3** gal
